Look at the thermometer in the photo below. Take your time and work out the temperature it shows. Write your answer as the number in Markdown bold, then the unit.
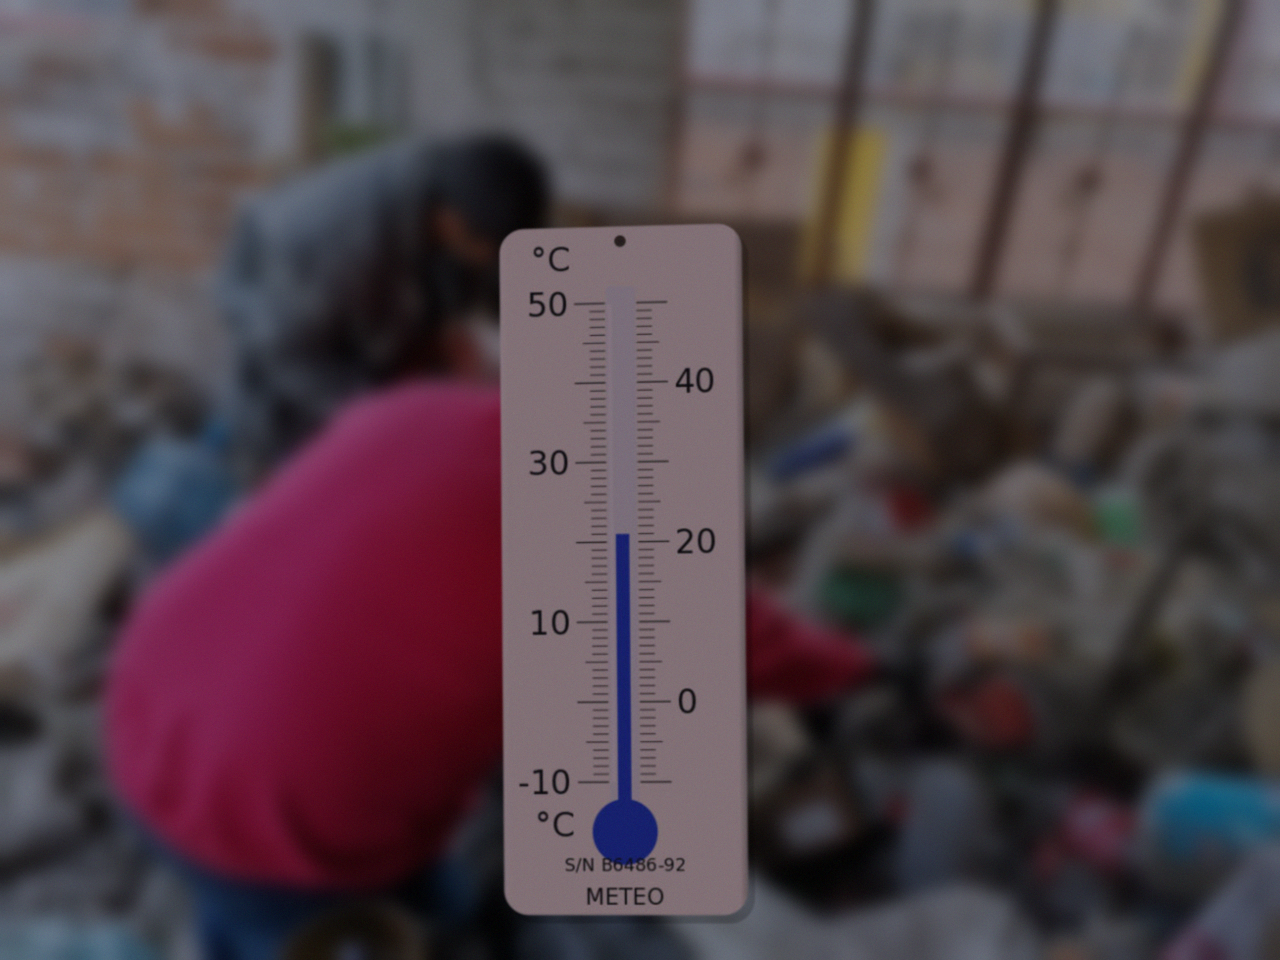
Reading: **21** °C
